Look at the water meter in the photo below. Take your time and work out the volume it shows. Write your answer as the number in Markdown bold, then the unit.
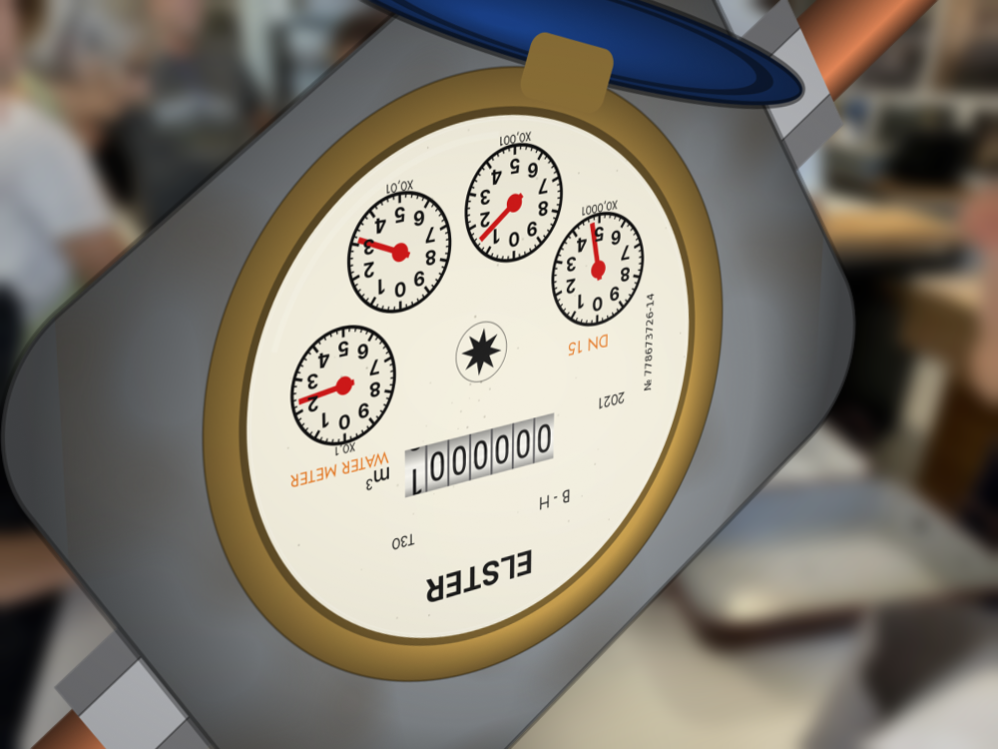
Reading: **1.2314** m³
